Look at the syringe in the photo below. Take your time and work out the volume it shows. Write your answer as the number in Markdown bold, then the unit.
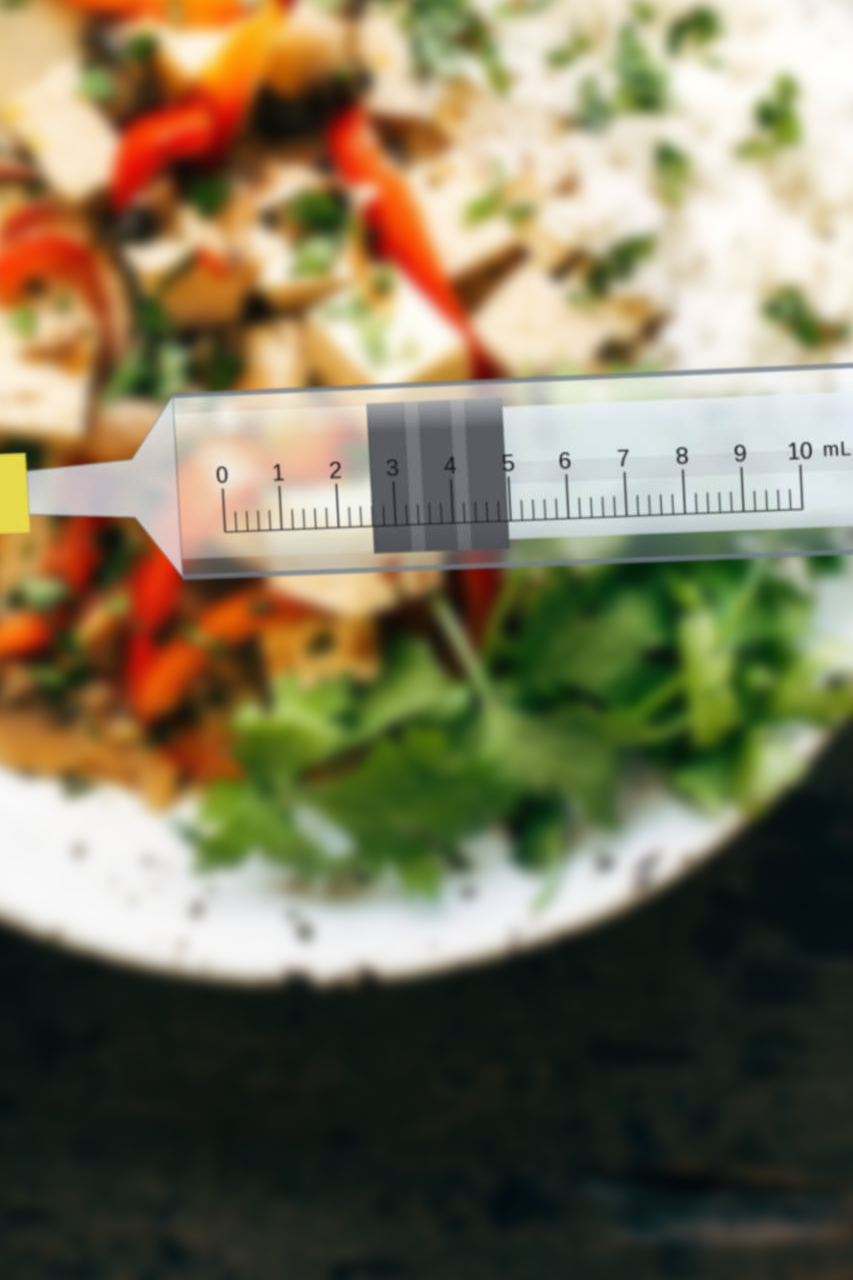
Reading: **2.6** mL
